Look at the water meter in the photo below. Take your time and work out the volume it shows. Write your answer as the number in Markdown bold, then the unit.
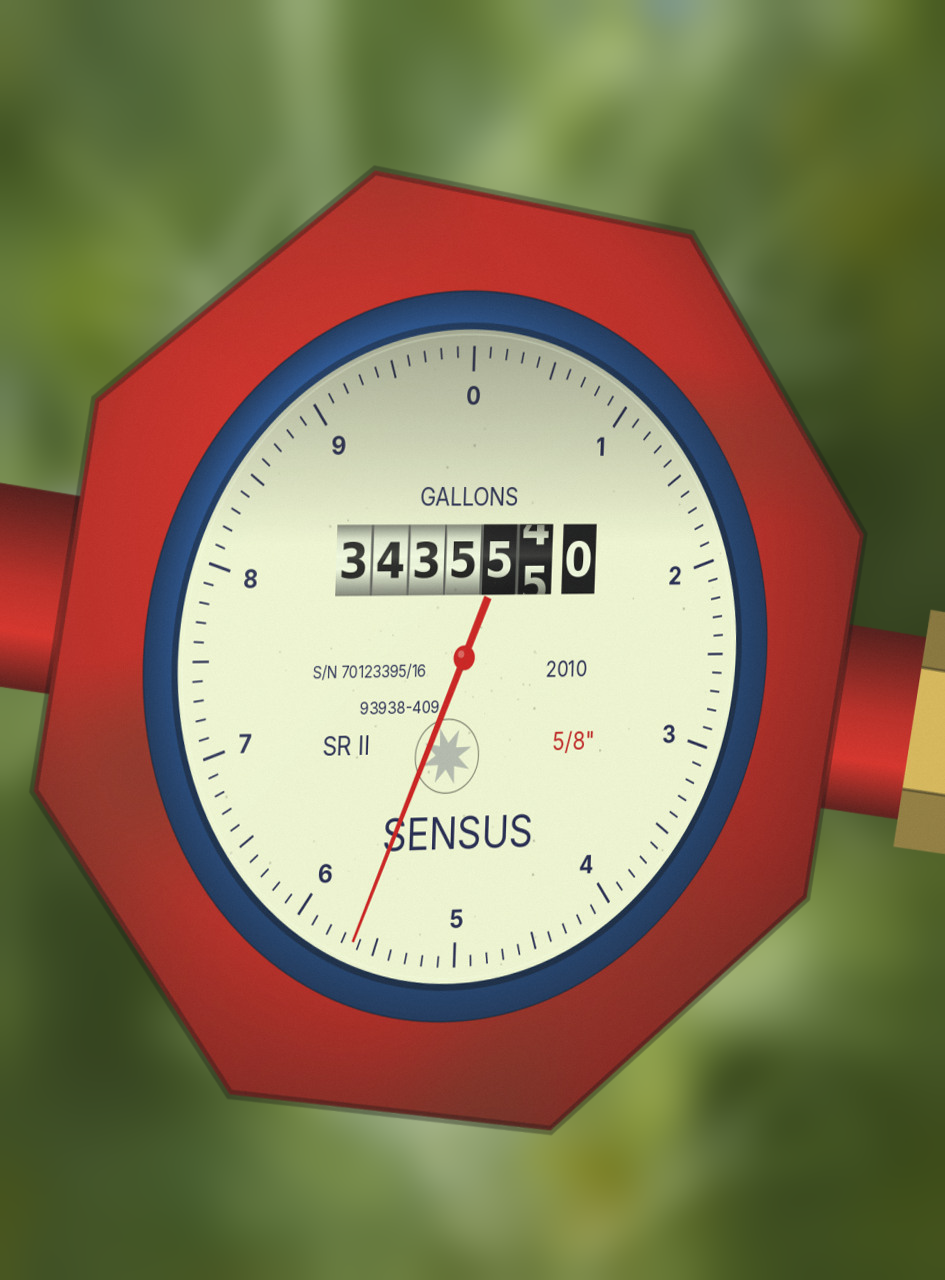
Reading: **3435545.6** gal
